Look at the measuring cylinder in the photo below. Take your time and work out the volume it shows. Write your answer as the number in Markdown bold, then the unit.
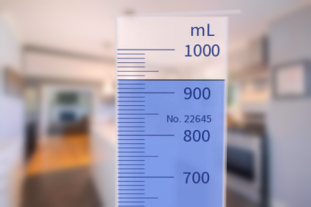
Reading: **930** mL
